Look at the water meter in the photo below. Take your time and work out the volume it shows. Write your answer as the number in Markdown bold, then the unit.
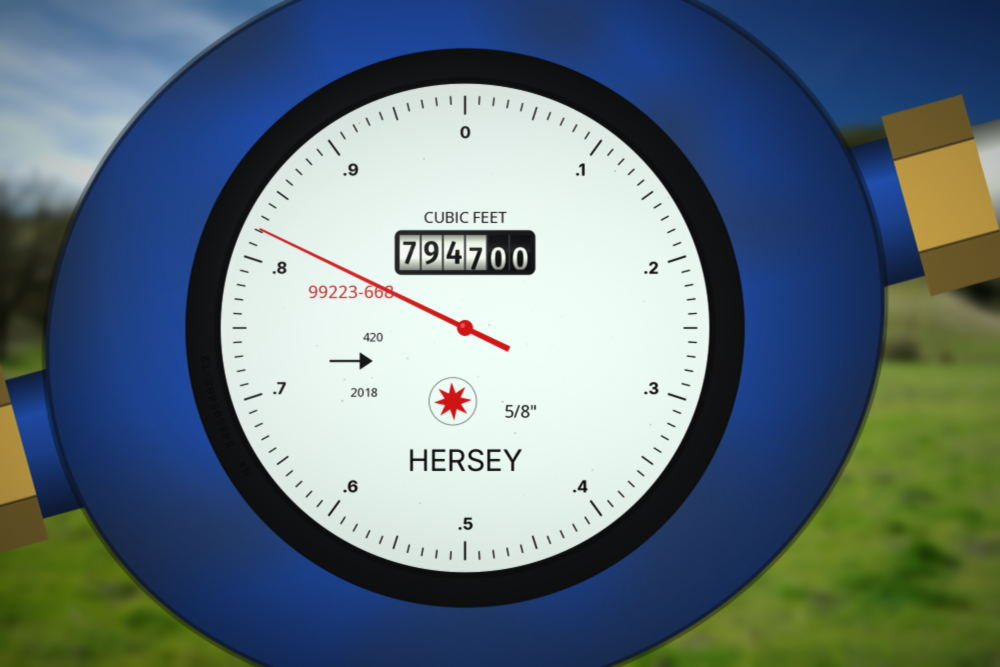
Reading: **794699.82** ft³
